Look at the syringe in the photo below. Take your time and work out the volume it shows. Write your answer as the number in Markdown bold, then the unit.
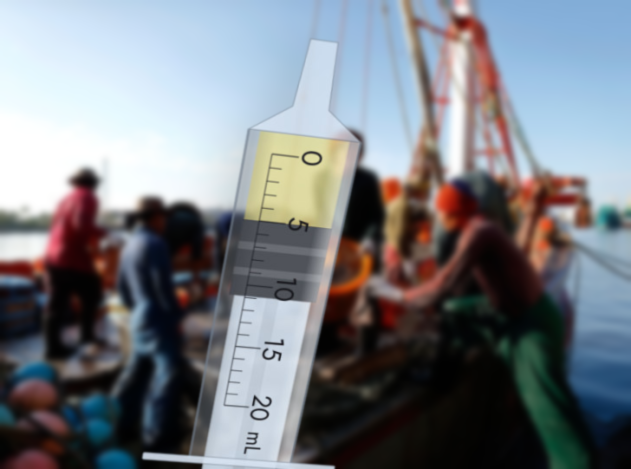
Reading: **5** mL
